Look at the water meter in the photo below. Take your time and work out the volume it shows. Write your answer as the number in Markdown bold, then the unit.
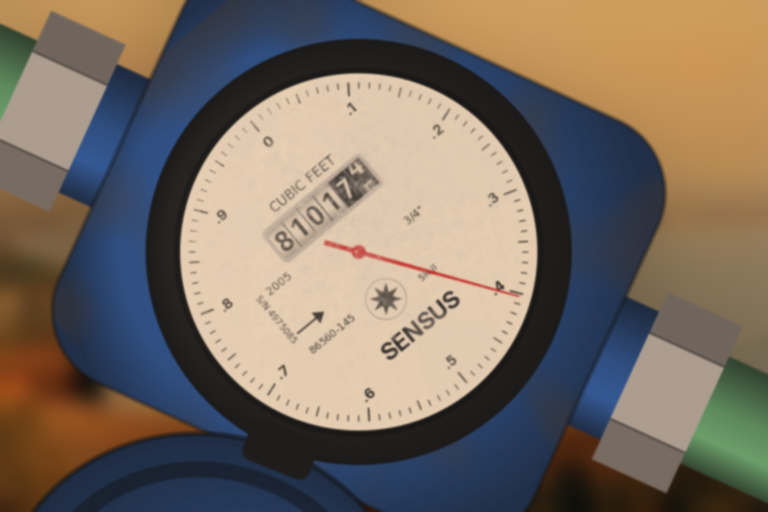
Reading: **810174.40** ft³
